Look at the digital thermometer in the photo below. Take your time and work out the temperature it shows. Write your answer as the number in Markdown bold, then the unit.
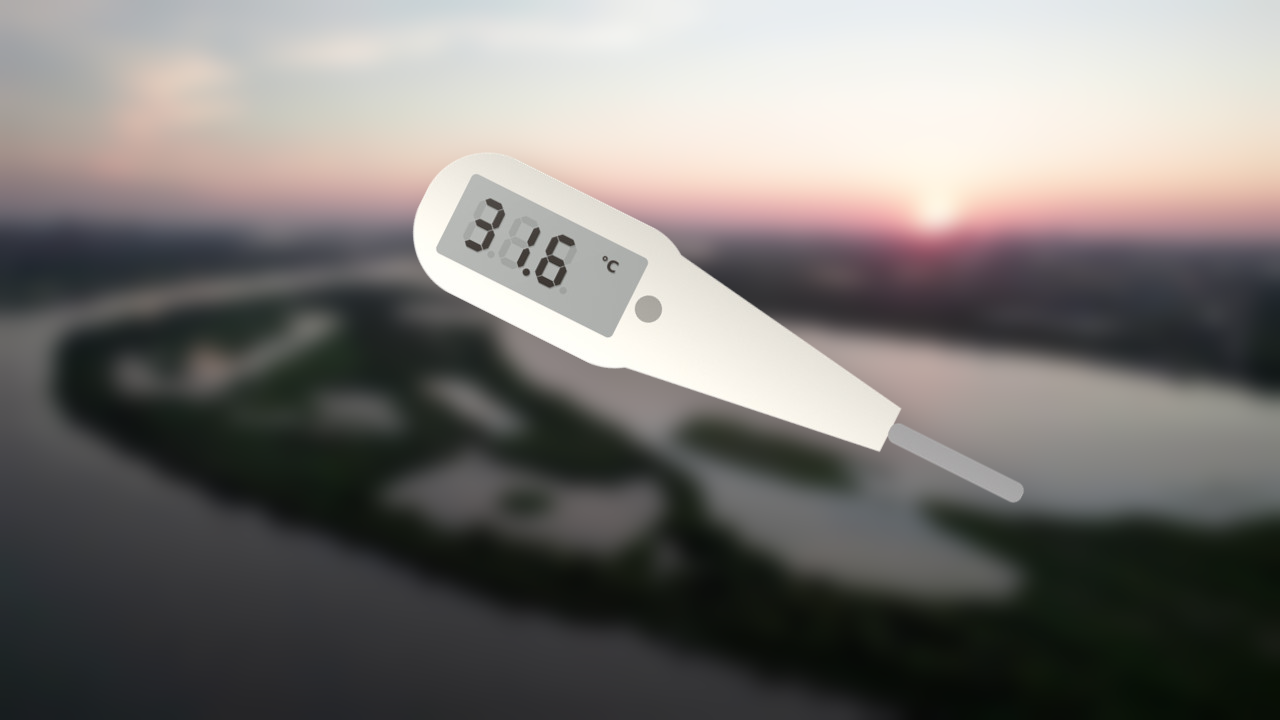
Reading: **31.6** °C
